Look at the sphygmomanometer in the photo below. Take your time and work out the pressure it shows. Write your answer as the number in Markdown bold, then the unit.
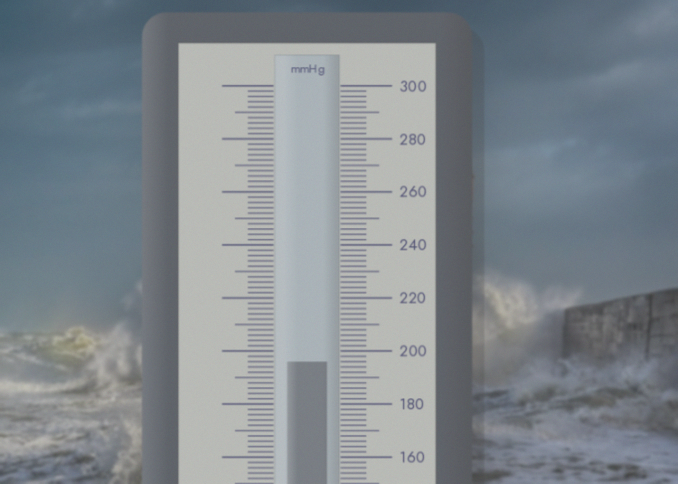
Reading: **196** mmHg
